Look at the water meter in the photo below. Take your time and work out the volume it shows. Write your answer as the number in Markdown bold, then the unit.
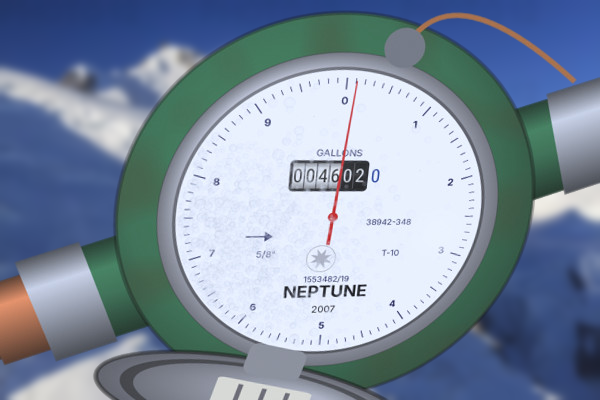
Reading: **46020.1** gal
